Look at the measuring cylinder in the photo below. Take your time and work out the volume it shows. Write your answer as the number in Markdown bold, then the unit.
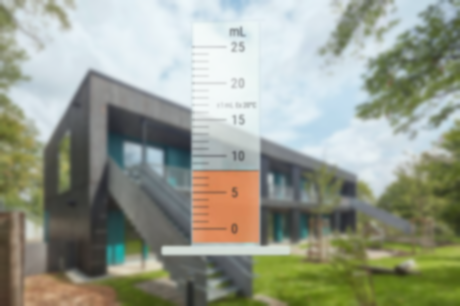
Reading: **8** mL
